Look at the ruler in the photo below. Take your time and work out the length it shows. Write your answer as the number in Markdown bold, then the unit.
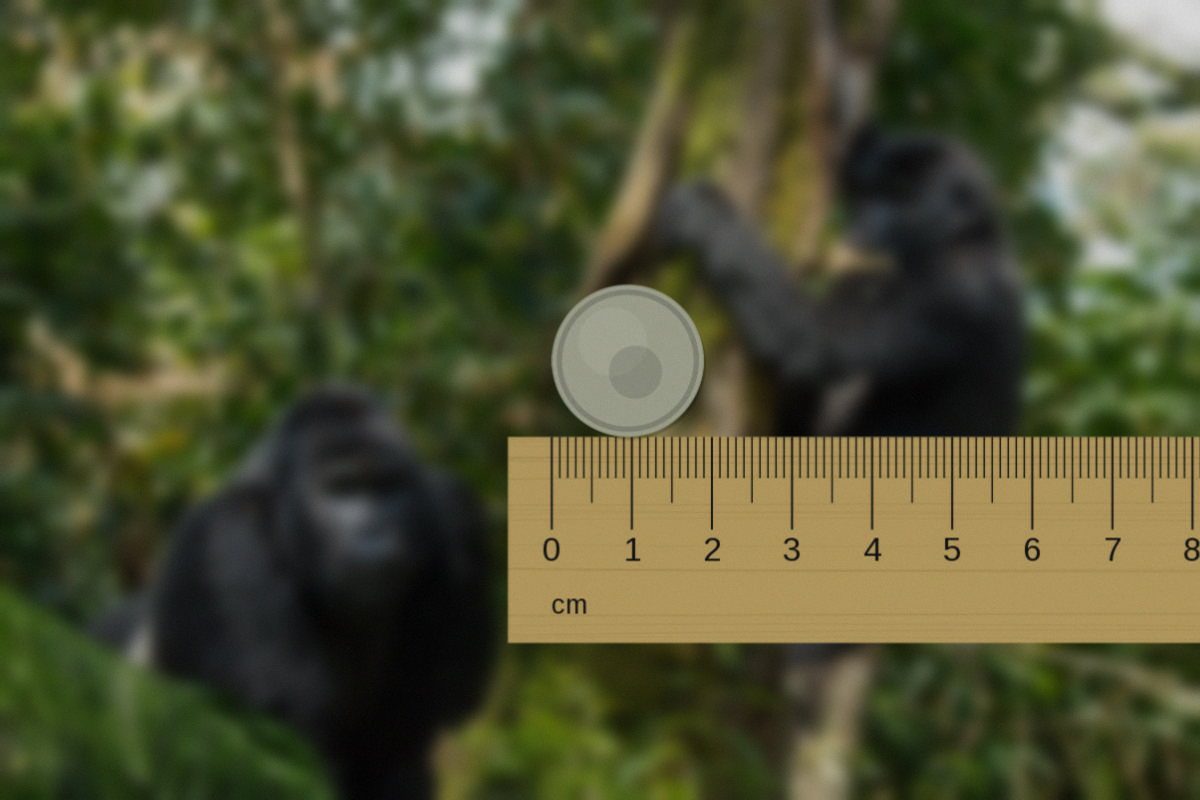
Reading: **1.9** cm
